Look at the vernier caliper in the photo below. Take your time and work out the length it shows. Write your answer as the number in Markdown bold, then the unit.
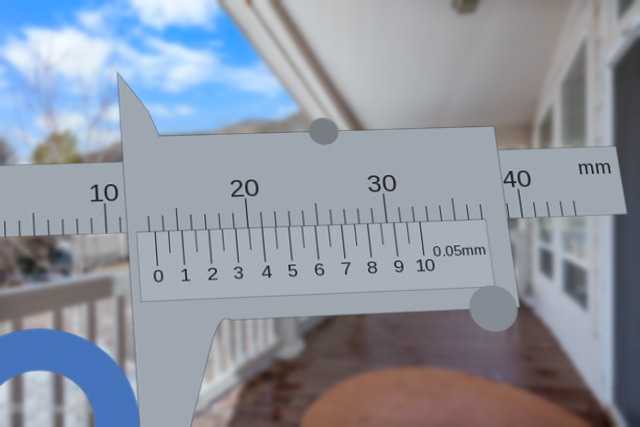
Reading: **13.4** mm
